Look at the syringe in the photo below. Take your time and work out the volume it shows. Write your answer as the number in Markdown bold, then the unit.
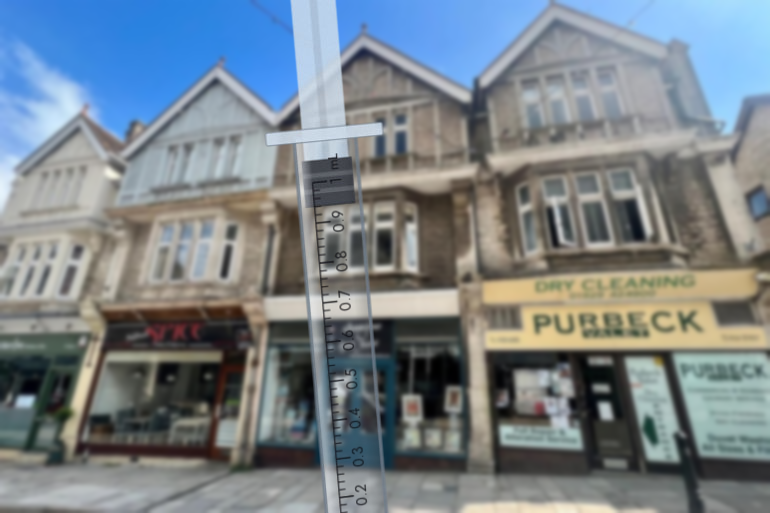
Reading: **0.94** mL
